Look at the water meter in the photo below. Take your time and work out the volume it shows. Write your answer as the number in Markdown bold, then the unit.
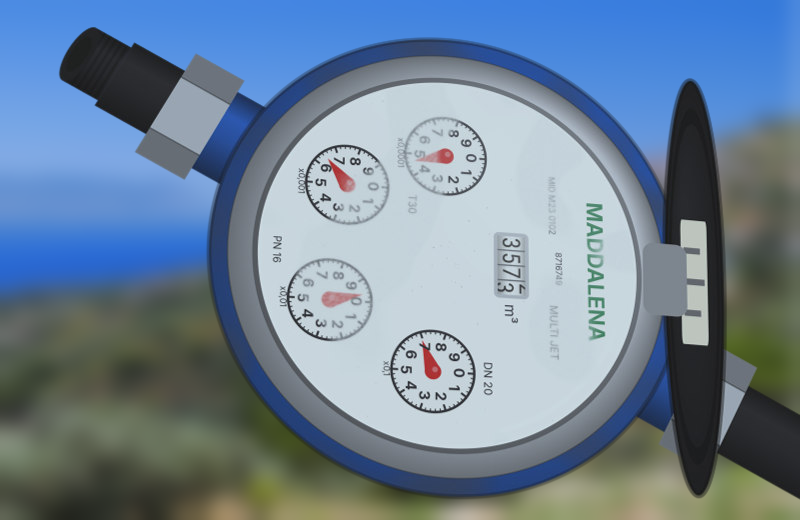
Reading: **3572.6964** m³
